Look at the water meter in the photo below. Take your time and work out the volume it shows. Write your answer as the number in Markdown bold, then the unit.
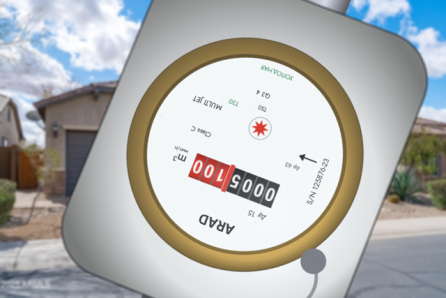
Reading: **5.100** m³
